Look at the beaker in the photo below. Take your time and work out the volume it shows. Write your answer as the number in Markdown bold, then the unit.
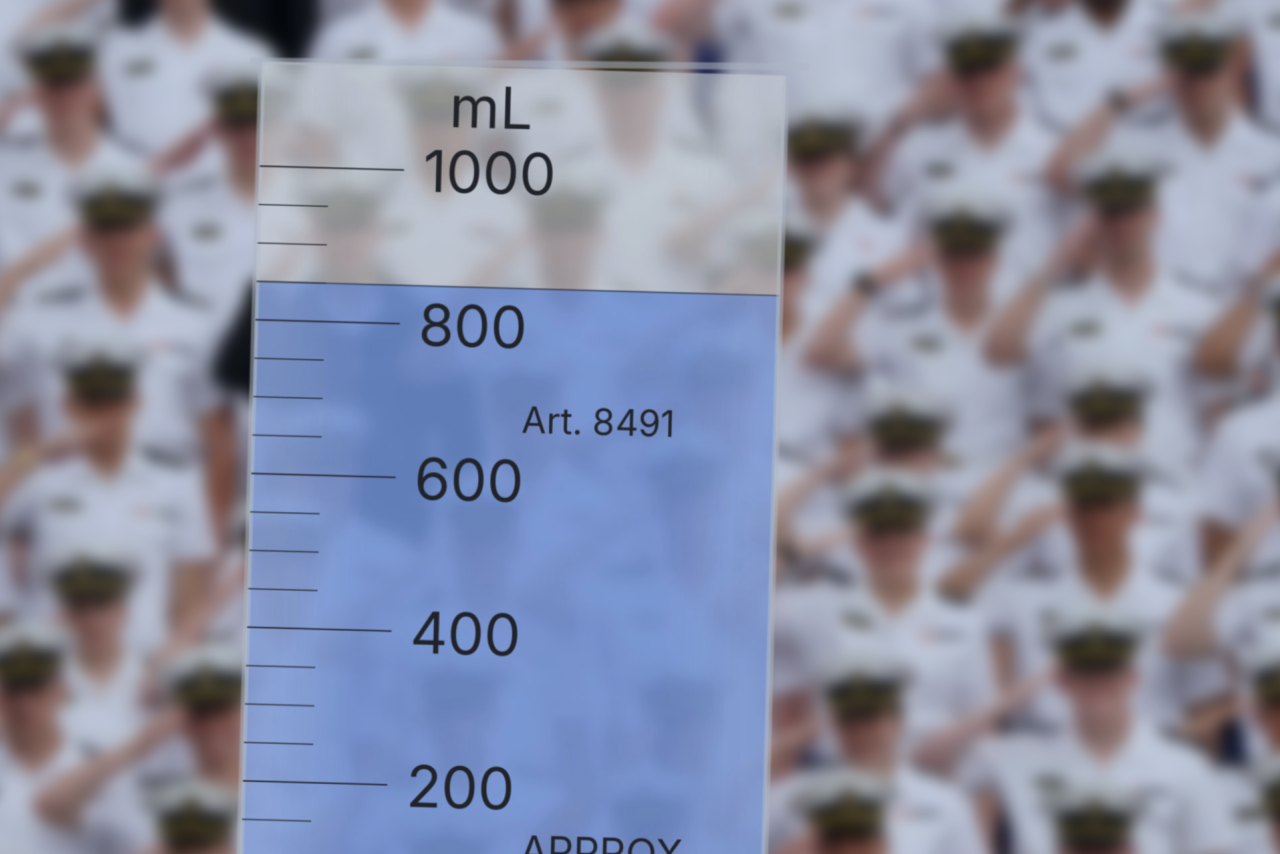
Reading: **850** mL
